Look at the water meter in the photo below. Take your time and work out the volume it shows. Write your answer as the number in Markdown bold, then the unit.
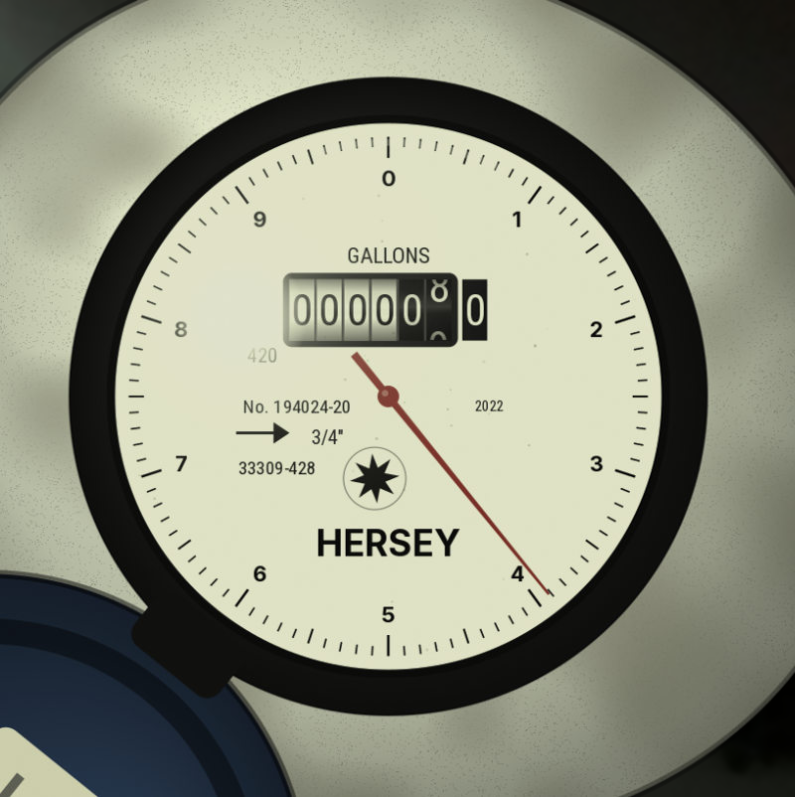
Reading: **83.9** gal
